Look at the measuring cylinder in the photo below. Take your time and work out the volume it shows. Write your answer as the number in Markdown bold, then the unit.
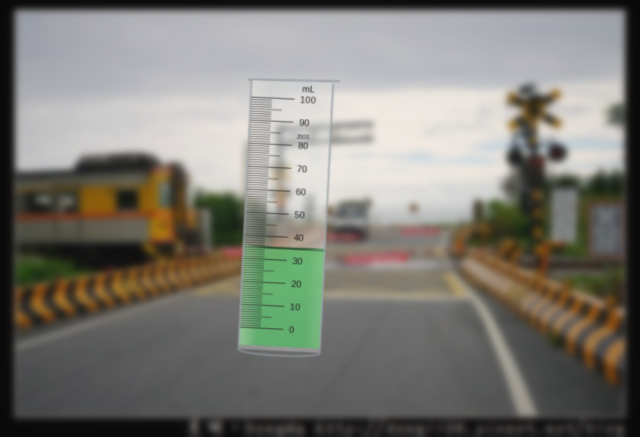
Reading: **35** mL
